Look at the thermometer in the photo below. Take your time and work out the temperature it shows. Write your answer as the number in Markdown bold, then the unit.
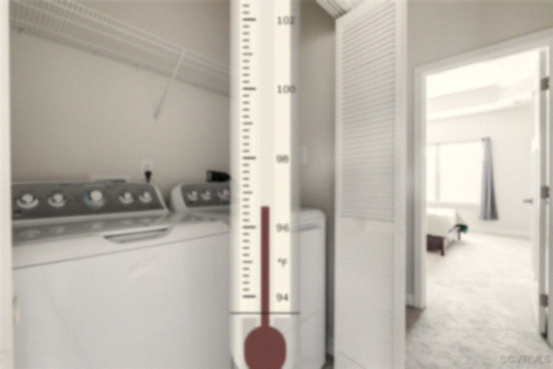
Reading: **96.6** °F
